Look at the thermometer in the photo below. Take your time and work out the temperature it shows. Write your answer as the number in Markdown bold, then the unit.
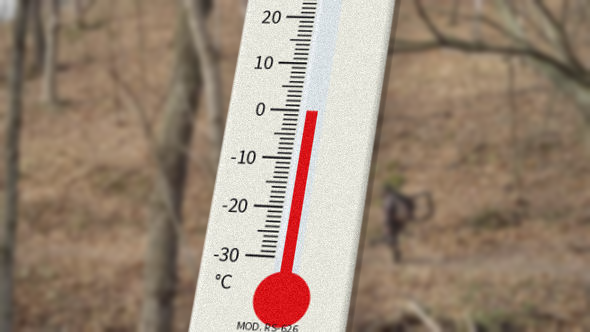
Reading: **0** °C
